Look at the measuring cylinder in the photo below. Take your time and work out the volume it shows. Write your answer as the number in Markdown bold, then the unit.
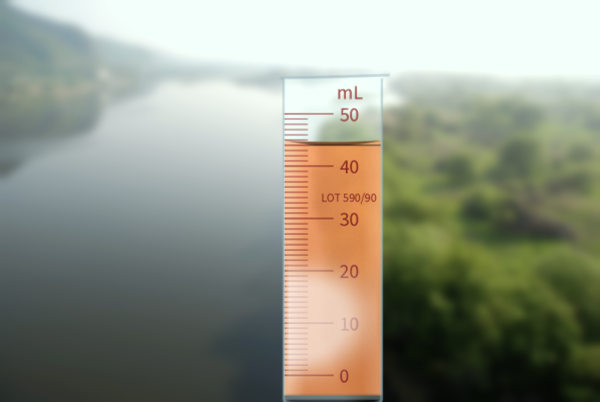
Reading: **44** mL
